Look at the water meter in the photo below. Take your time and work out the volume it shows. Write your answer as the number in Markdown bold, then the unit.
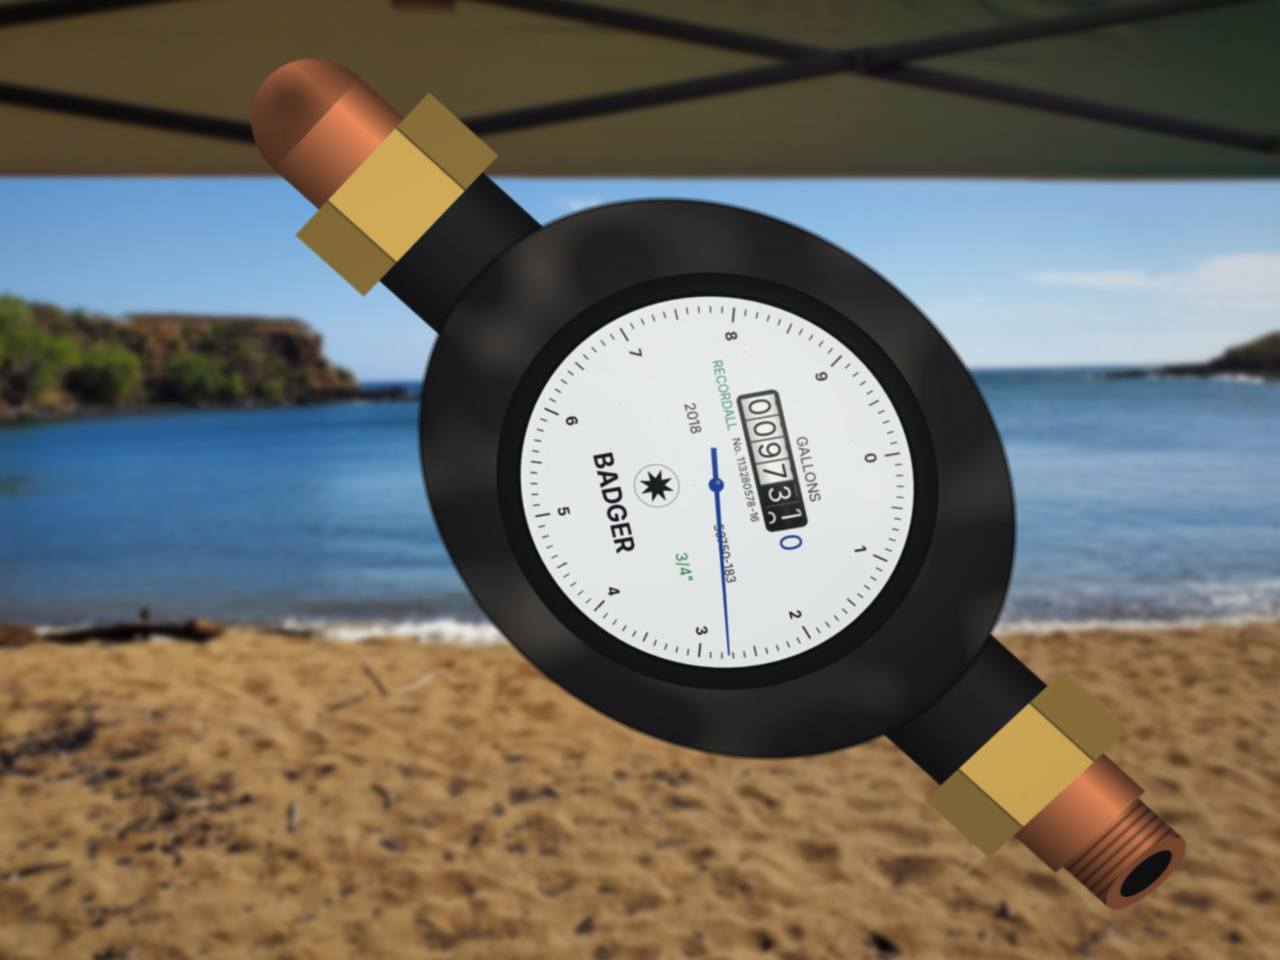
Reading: **97312.7** gal
